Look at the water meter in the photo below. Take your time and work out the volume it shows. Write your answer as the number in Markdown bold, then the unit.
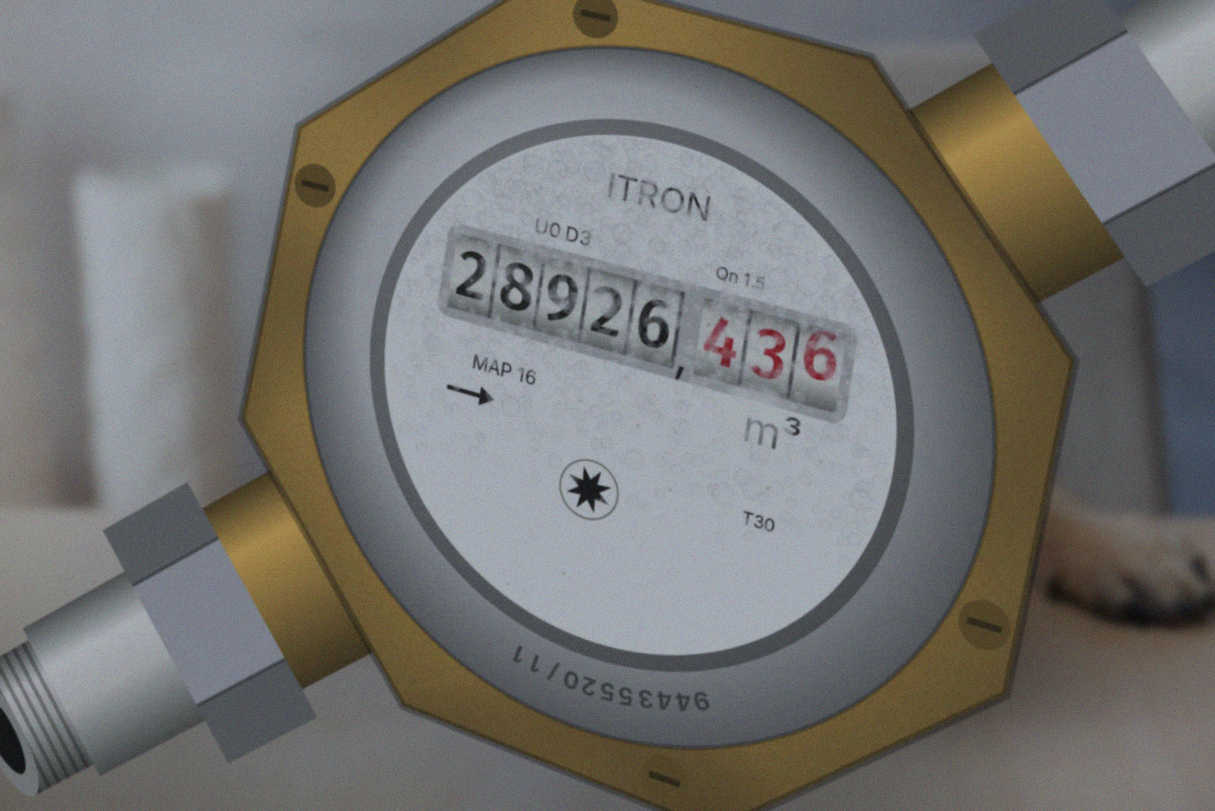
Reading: **28926.436** m³
